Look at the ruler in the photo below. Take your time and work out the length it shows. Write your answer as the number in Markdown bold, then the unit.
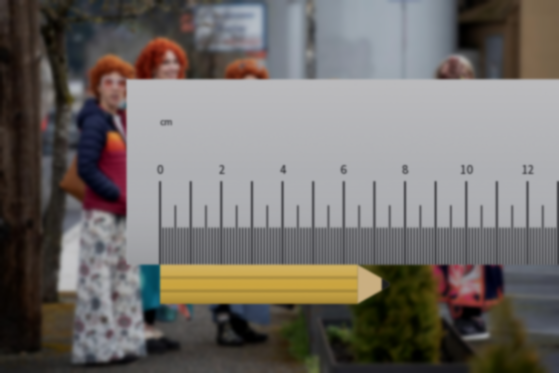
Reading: **7.5** cm
